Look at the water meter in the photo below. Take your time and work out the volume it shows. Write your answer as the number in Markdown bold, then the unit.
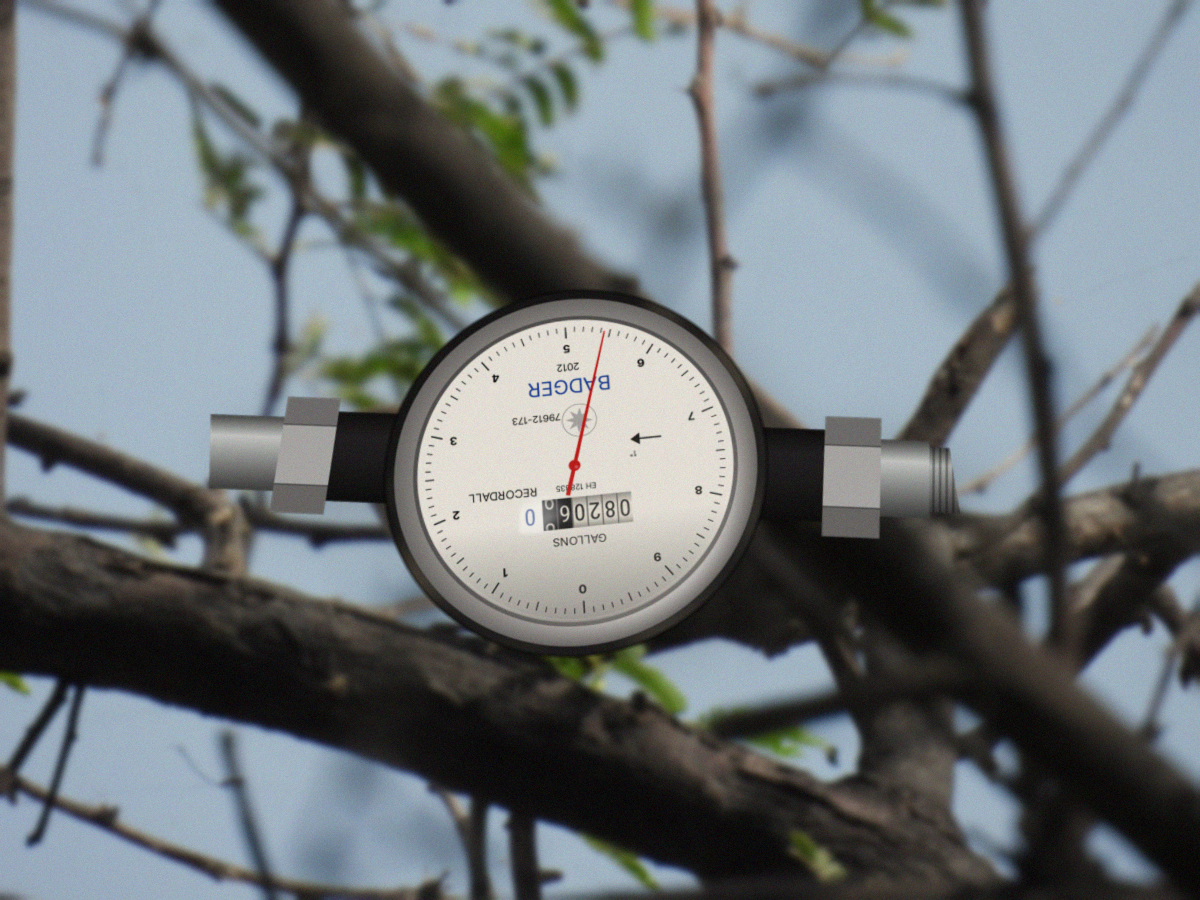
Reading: **820685.4** gal
